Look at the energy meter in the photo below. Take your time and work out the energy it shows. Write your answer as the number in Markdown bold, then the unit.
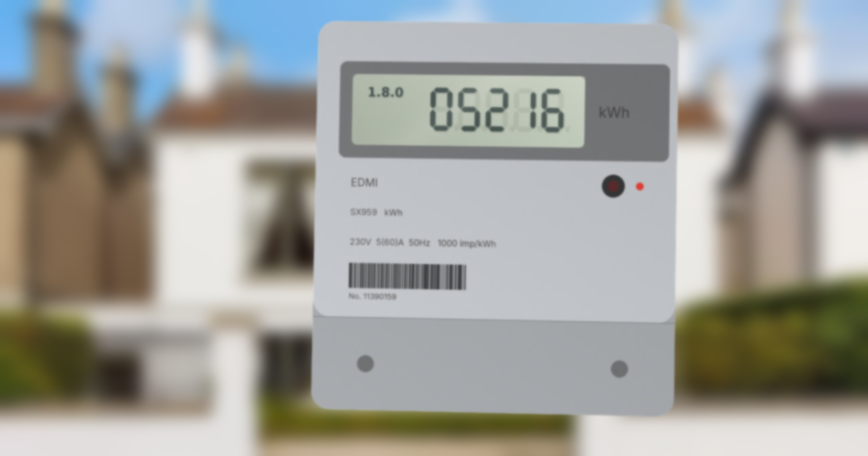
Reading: **5216** kWh
